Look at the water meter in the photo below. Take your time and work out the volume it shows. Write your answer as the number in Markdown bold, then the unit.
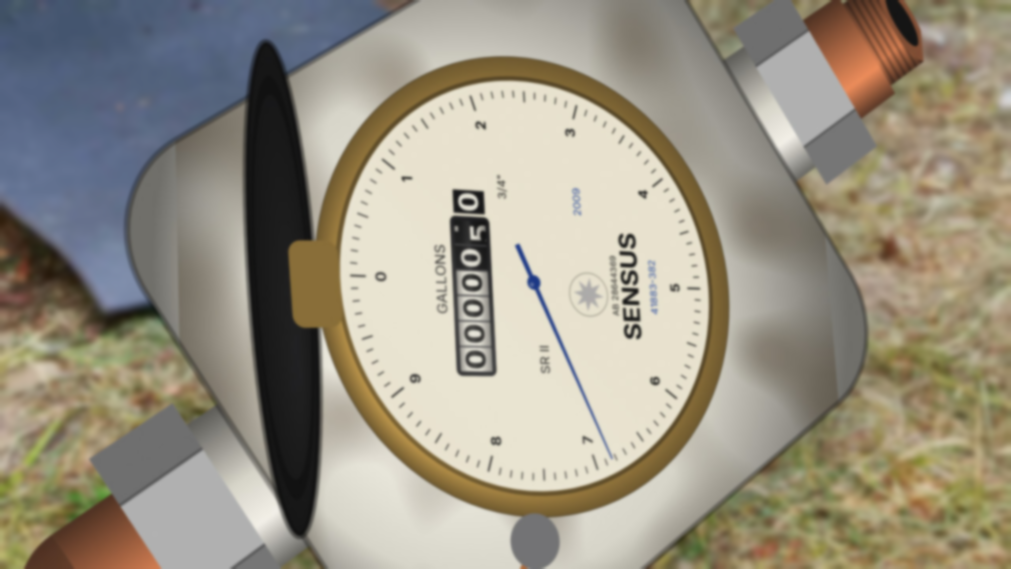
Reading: **46.8** gal
